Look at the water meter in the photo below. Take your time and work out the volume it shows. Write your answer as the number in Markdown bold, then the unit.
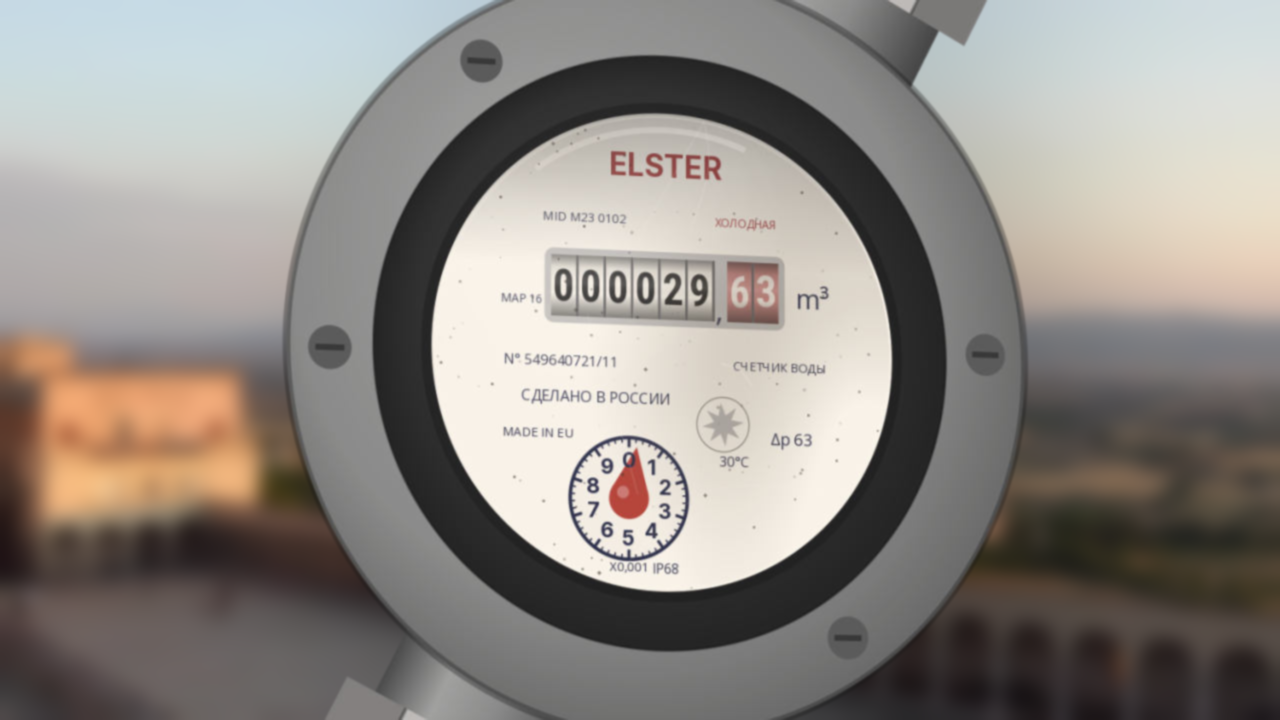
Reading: **29.630** m³
